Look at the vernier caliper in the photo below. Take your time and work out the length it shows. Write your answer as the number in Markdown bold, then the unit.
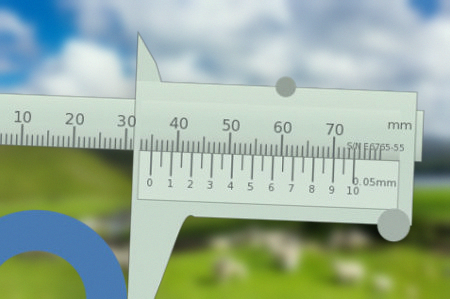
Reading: **35.0** mm
